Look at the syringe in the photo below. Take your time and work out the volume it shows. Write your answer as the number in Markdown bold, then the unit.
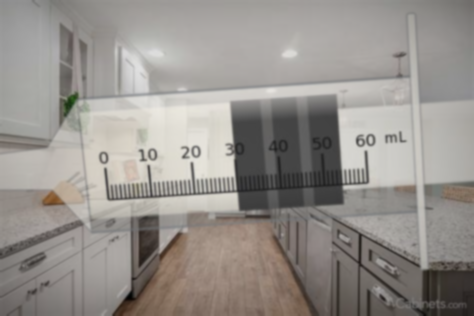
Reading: **30** mL
